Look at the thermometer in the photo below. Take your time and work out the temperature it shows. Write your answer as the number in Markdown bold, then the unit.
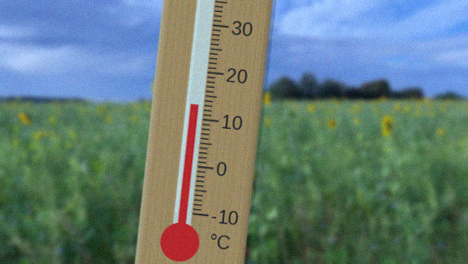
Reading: **13** °C
